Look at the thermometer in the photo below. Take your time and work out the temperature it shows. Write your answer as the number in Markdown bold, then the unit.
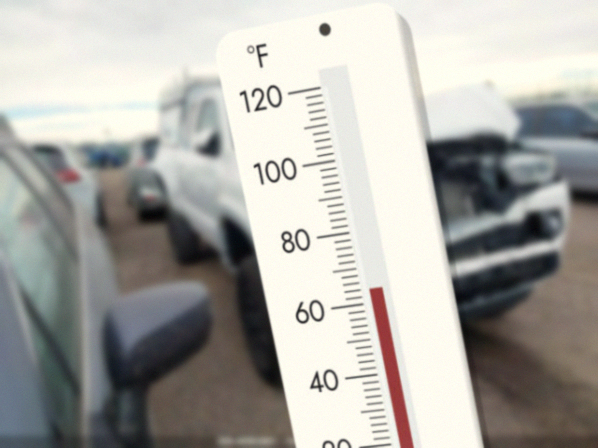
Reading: **64** °F
